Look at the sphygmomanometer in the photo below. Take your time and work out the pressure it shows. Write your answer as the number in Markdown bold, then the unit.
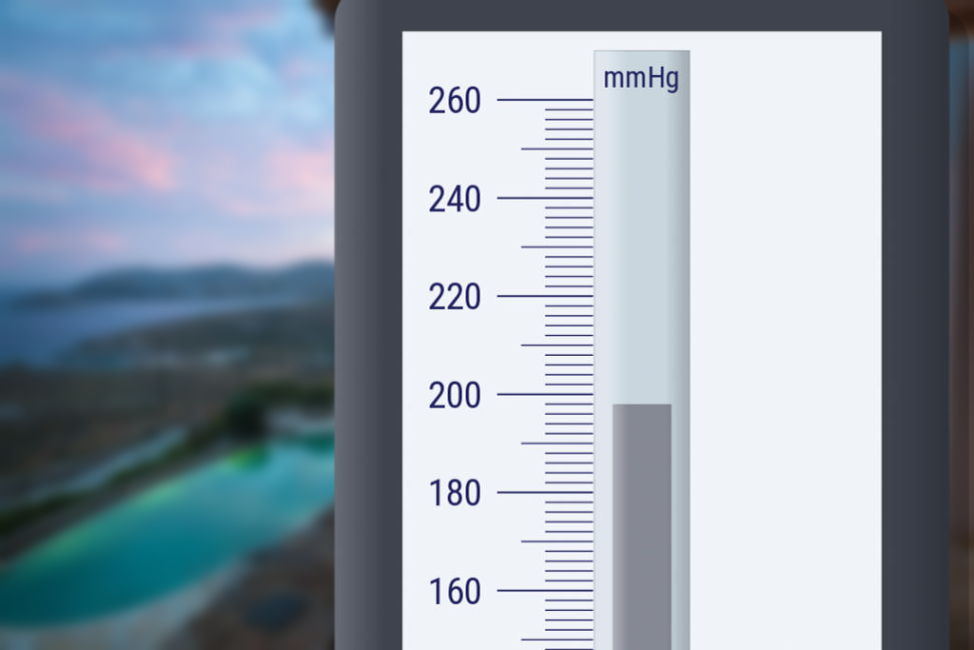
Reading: **198** mmHg
